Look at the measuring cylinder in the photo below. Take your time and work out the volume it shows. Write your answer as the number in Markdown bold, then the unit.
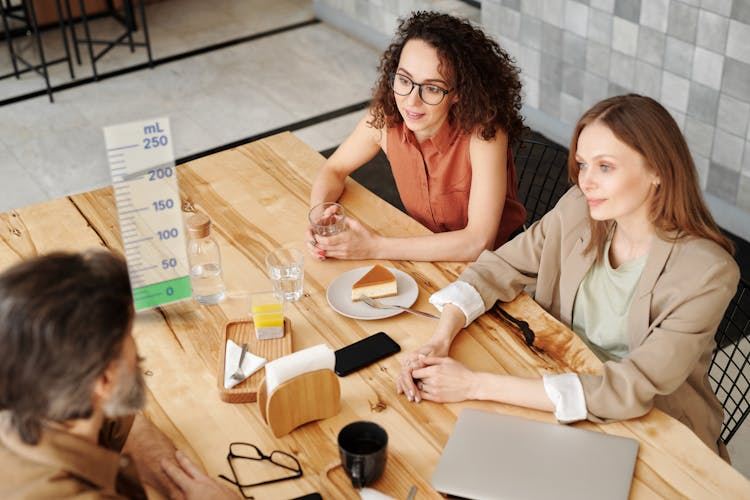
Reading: **20** mL
